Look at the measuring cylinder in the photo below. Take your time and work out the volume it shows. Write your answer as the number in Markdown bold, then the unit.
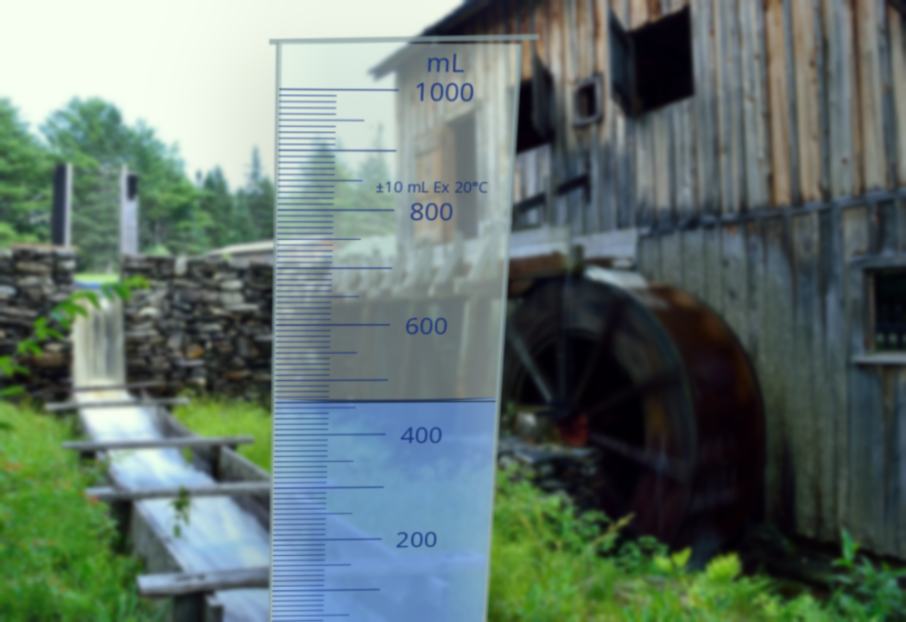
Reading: **460** mL
